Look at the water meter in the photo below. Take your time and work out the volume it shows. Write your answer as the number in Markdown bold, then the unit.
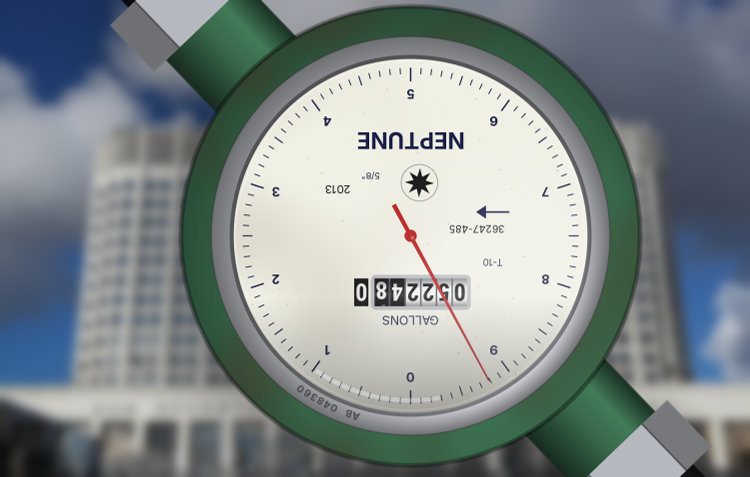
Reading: **522479.2** gal
